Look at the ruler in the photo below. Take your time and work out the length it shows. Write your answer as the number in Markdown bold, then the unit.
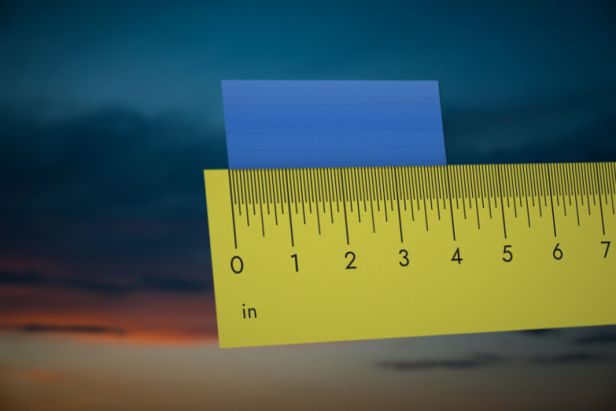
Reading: **4** in
